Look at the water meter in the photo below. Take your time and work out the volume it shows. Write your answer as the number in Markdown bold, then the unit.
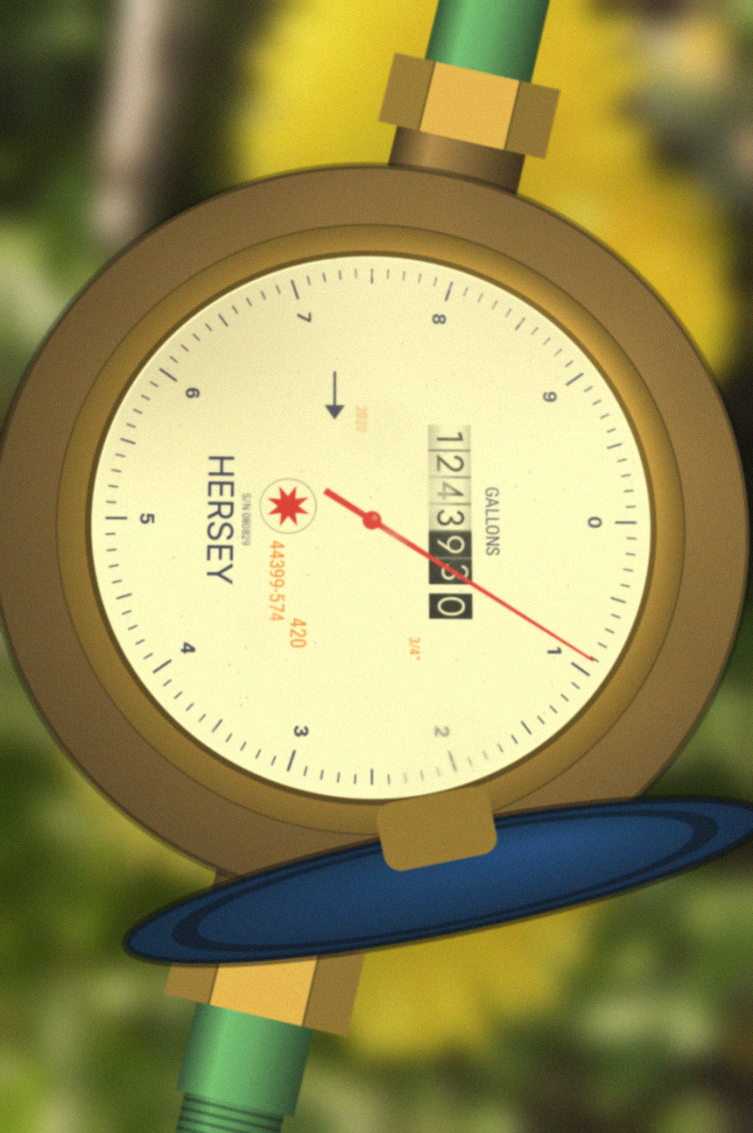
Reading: **1243930.9** gal
